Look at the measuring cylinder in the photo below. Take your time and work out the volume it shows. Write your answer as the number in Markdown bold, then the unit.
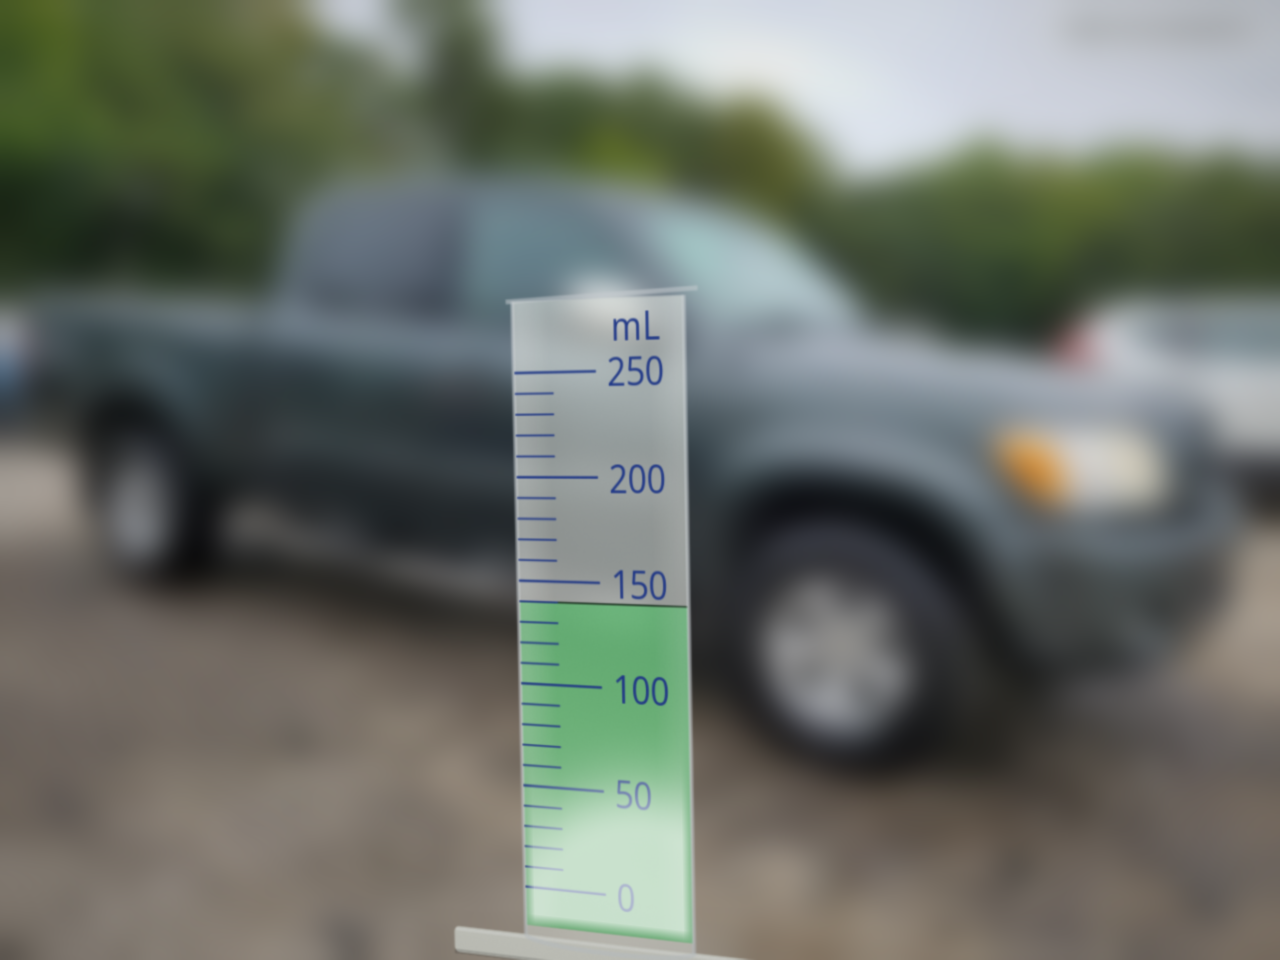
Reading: **140** mL
